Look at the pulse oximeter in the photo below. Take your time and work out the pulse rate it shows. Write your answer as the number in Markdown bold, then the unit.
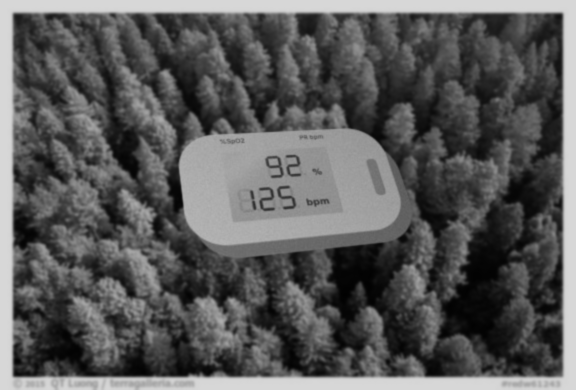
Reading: **125** bpm
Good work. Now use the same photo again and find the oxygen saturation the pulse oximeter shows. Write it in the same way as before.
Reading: **92** %
